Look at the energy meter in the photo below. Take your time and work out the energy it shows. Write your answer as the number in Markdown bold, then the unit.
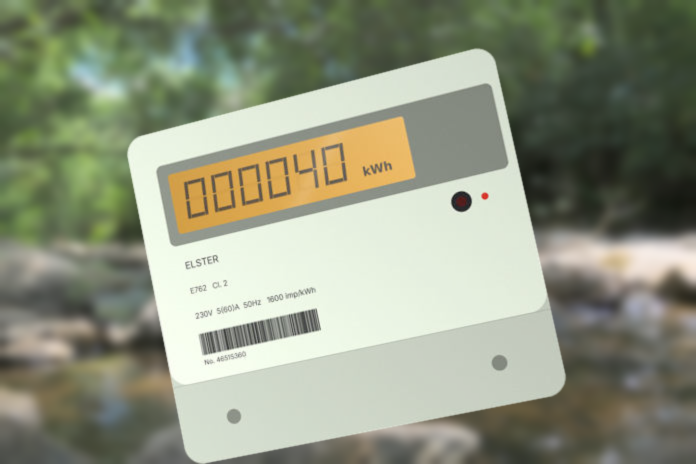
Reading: **40** kWh
